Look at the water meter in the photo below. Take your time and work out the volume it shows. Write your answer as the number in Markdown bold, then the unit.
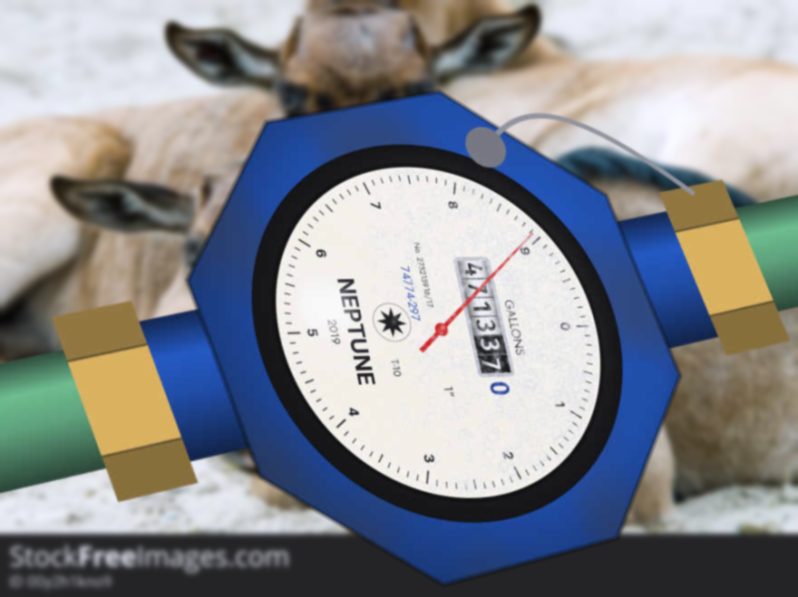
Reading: **4713368.9** gal
